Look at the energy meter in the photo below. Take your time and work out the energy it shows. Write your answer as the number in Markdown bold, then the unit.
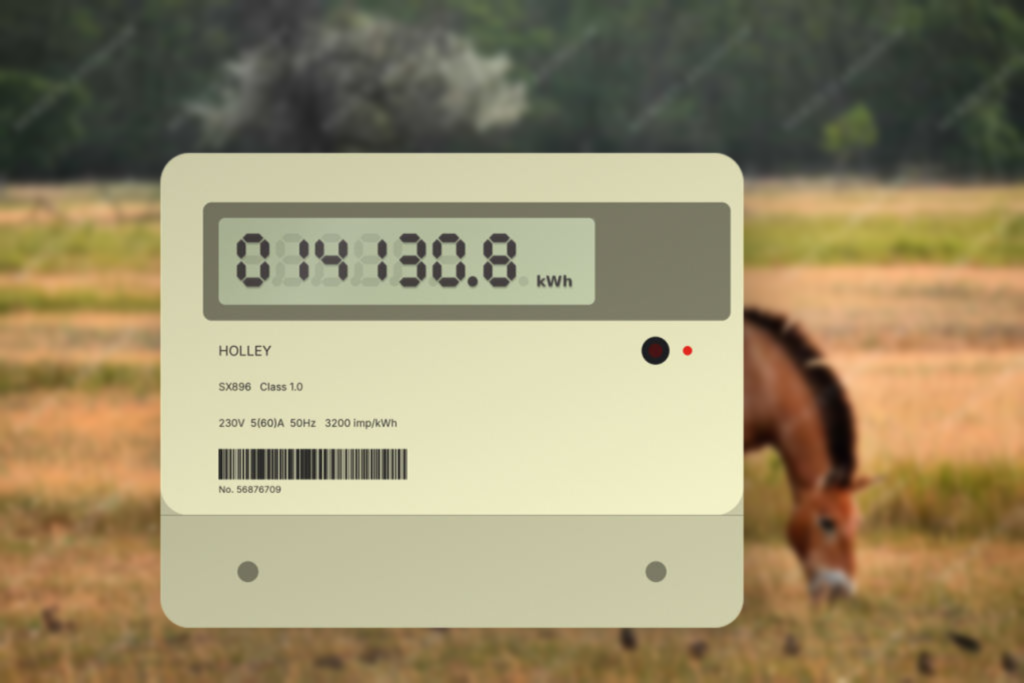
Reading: **14130.8** kWh
